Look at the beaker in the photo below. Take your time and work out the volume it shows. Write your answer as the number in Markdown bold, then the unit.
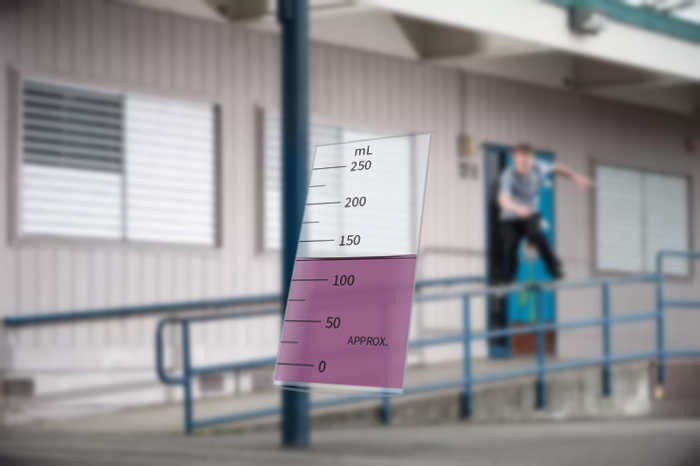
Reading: **125** mL
